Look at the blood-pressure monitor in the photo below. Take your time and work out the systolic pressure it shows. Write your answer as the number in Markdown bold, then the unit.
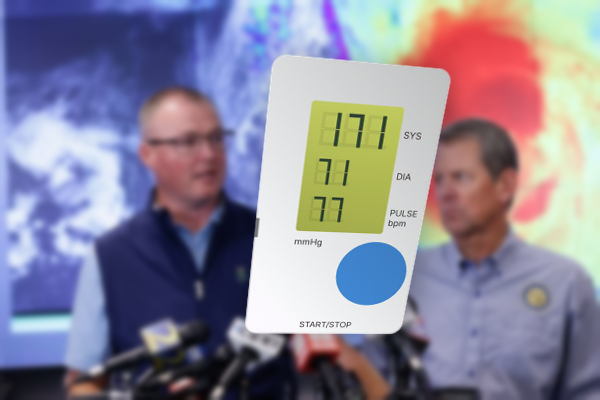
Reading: **171** mmHg
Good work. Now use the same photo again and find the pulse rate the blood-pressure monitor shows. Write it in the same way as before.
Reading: **77** bpm
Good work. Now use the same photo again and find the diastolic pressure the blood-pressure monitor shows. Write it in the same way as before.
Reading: **71** mmHg
